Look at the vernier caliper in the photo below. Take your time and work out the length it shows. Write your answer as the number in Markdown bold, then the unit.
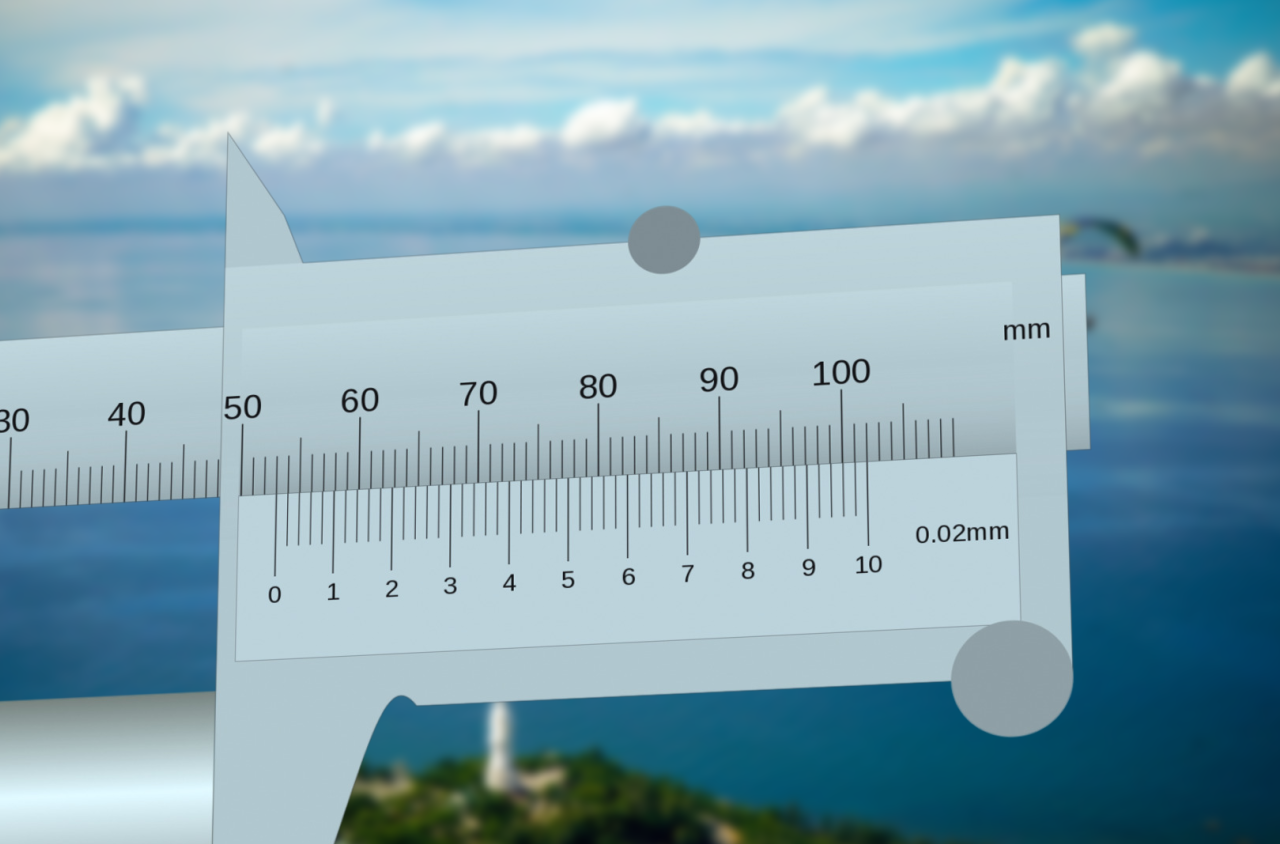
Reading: **53.0** mm
